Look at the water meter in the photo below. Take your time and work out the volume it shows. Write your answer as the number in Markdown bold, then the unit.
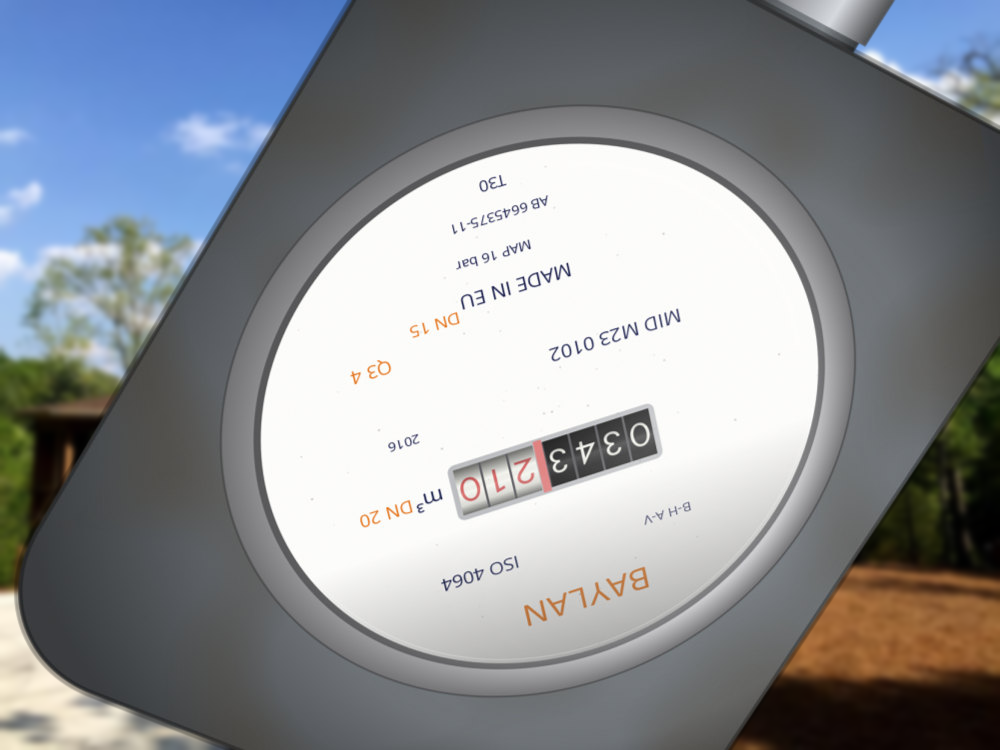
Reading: **343.210** m³
